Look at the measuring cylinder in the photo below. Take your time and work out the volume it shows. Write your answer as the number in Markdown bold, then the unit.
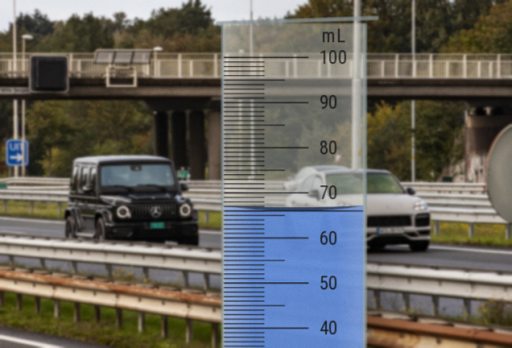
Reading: **66** mL
